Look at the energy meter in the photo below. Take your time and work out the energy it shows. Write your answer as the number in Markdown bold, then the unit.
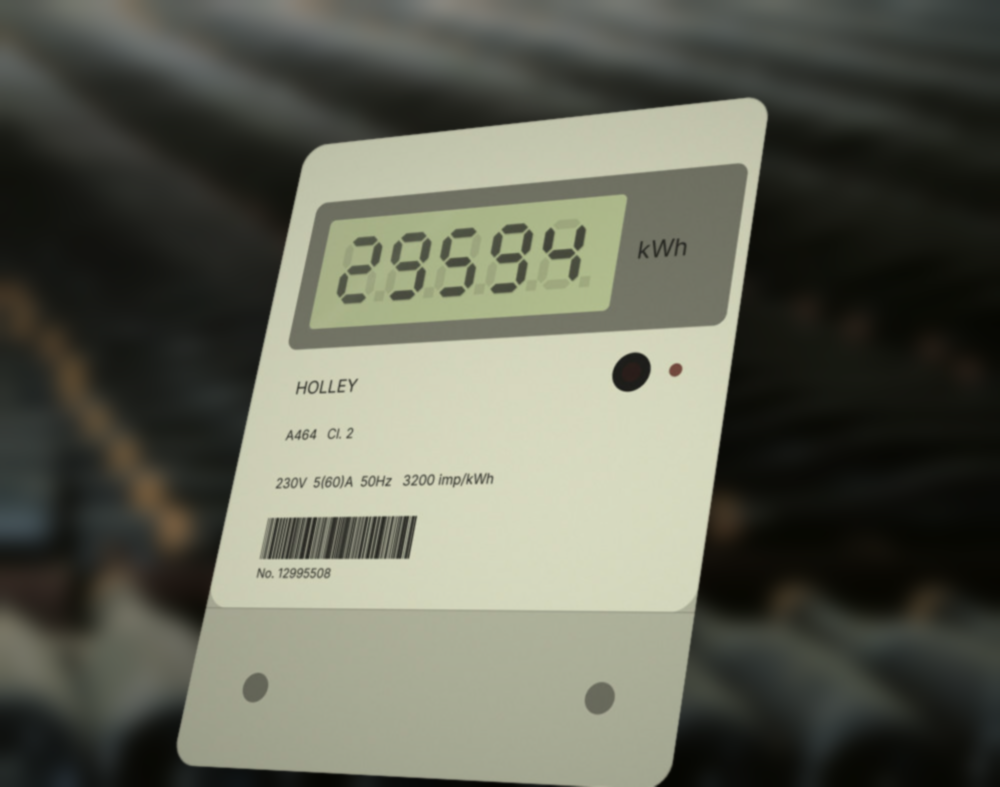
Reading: **29594** kWh
